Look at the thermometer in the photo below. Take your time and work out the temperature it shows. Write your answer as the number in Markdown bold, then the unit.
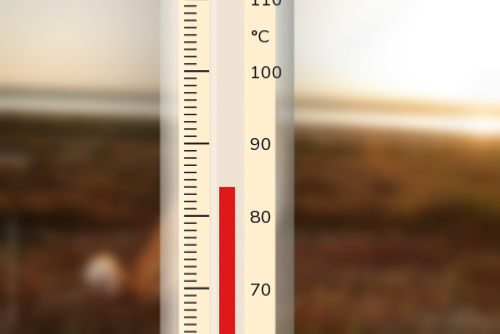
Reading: **84** °C
